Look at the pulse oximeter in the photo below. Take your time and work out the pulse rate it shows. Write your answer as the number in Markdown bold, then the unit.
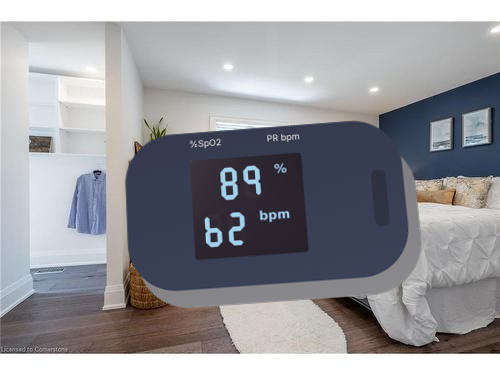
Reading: **62** bpm
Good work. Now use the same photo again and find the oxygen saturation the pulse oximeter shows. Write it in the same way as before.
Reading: **89** %
